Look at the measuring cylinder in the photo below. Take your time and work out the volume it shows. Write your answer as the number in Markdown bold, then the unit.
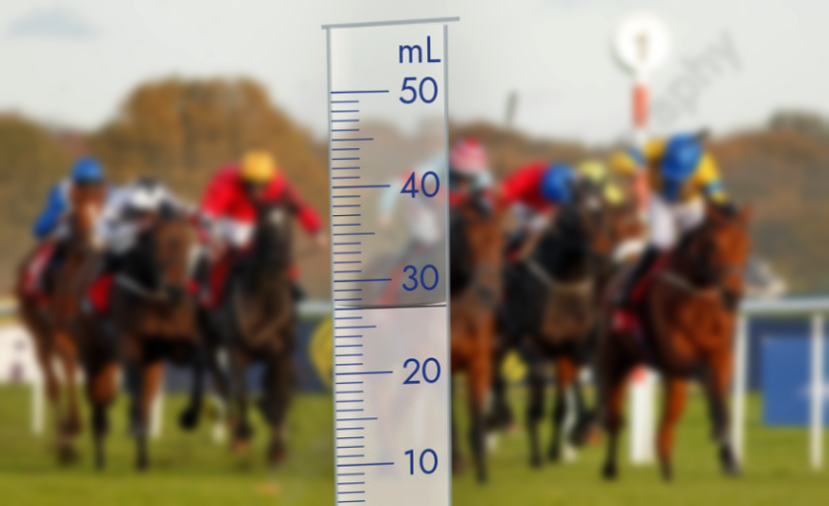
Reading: **27** mL
